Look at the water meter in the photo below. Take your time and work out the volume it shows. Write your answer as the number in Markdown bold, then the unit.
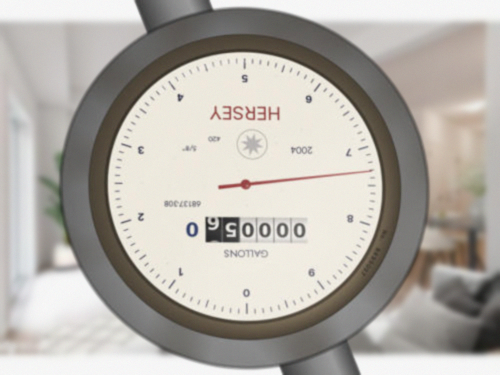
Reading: **557.3** gal
